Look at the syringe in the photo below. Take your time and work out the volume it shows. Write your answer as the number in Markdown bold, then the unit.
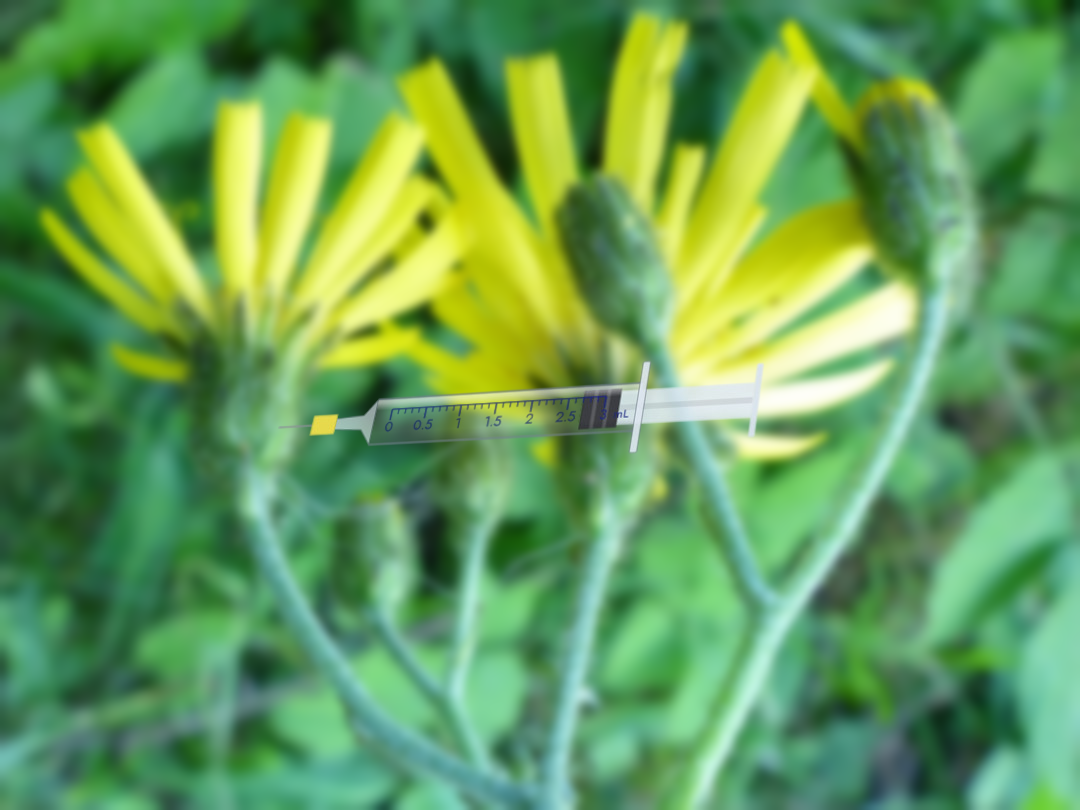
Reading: **2.7** mL
